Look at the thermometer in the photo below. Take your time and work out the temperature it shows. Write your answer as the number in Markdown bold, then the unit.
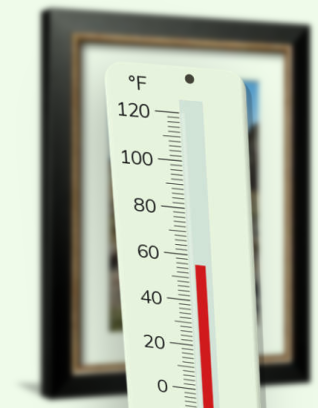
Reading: **56** °F
